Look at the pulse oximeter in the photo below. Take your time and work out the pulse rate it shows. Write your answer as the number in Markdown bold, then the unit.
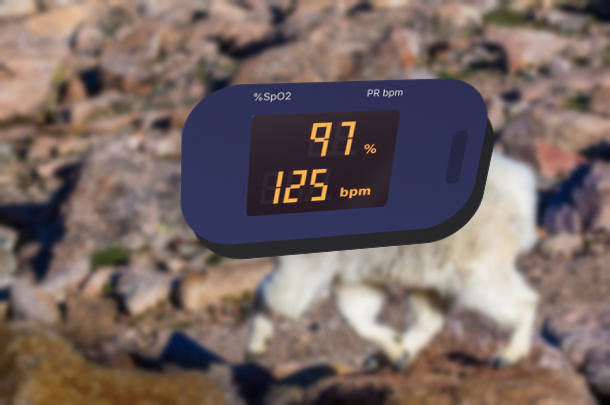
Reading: **125** bpm
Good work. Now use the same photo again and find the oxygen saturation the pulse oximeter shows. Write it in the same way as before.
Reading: **97** %
